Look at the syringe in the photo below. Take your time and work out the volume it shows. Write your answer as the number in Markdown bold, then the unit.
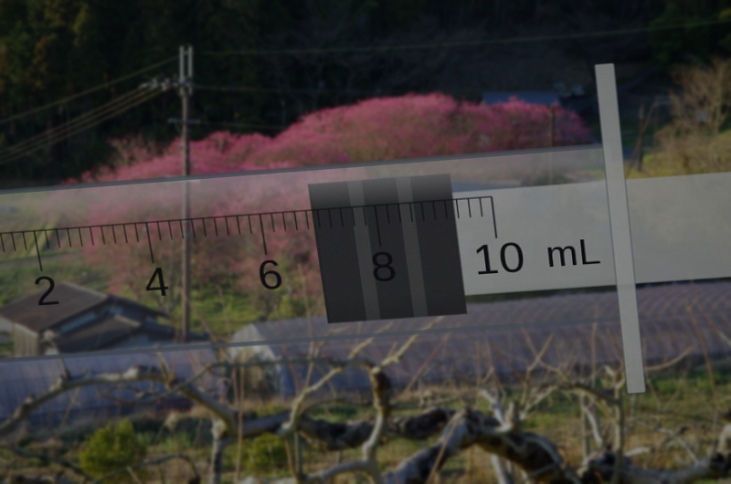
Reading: **6.9** mL
